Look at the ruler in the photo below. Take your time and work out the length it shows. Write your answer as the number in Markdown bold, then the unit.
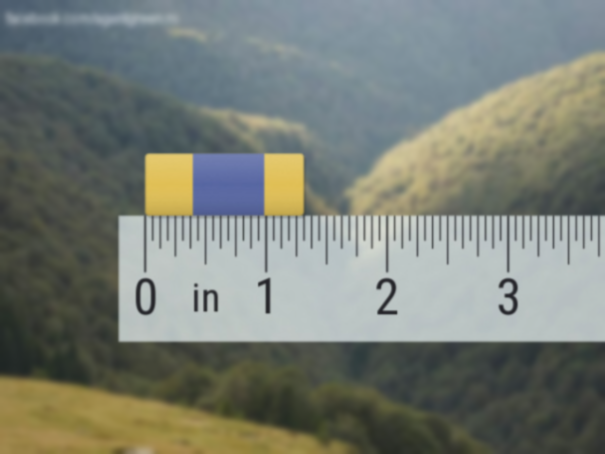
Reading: **1.3125** in
